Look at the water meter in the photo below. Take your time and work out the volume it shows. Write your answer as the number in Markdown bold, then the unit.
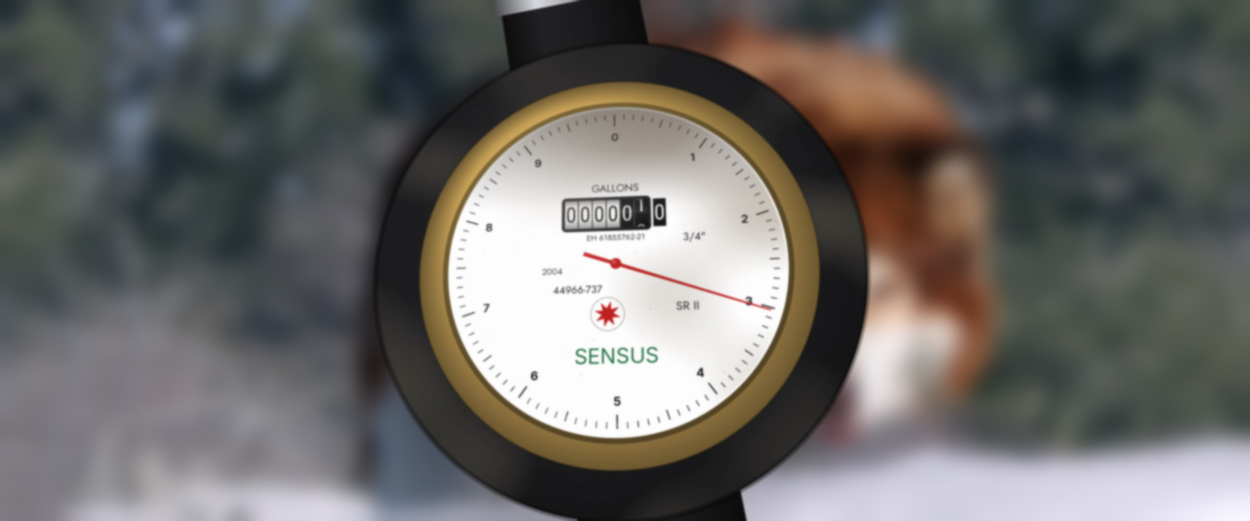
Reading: **13.0** gal
